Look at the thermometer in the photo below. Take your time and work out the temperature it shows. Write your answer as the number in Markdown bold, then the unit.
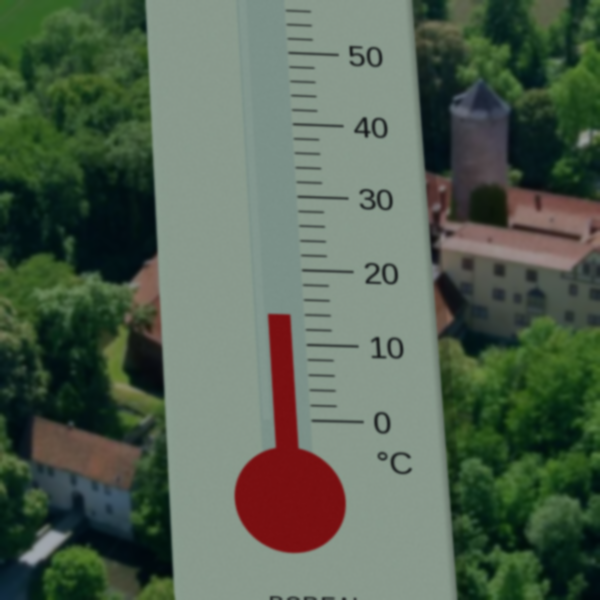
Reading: **14** °C
